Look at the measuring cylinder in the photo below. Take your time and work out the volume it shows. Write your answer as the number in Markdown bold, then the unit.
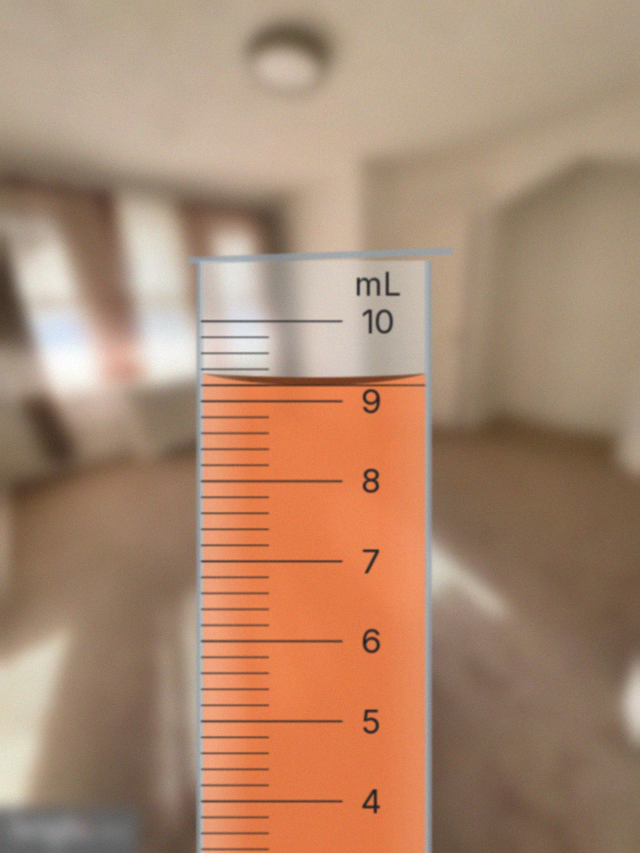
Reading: **9.2** mL
